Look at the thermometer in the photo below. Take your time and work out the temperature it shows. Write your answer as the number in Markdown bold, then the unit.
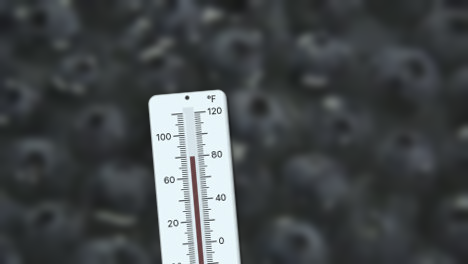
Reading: **80** °F
